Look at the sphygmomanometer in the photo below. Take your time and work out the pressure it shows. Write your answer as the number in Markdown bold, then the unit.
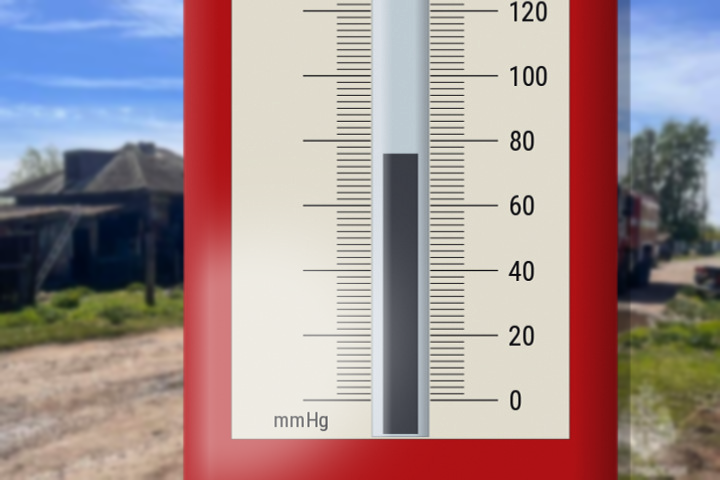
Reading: **76** mmHg
